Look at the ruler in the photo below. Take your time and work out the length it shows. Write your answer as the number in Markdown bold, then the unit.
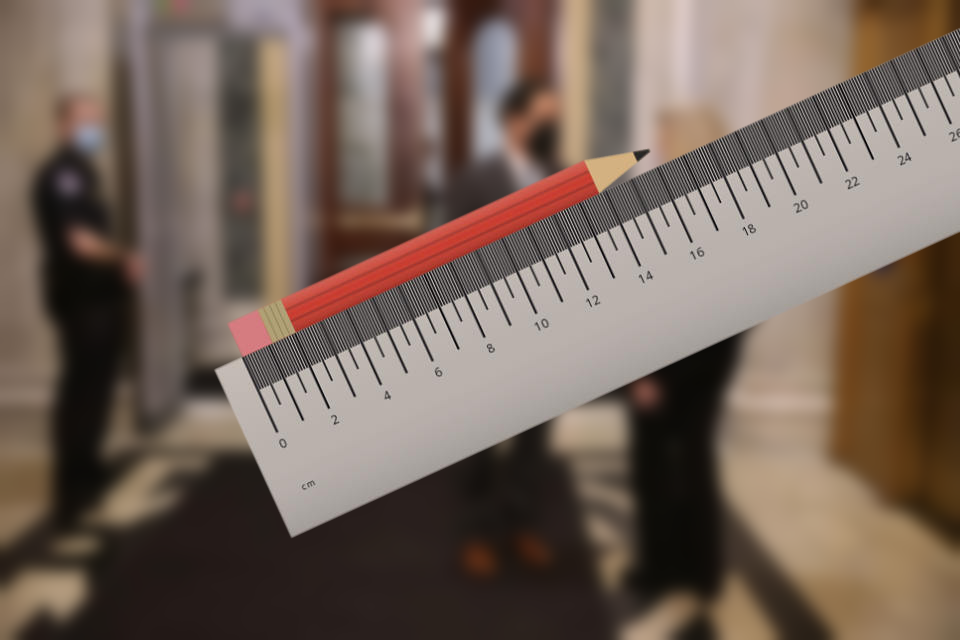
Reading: **16** cm
